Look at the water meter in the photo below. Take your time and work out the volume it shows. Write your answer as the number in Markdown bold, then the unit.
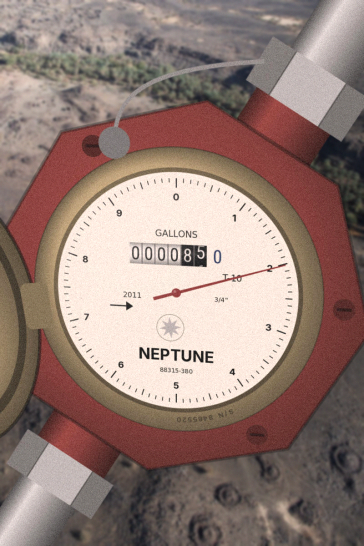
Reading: **852.0** gal
